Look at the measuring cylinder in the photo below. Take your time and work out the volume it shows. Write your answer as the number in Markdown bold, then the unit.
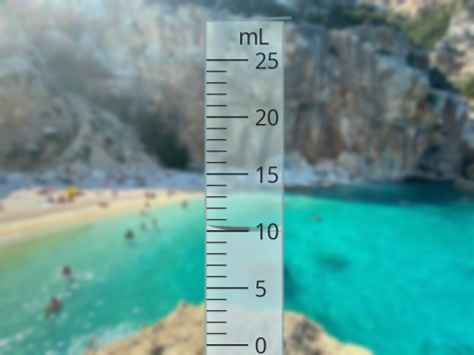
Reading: **10** mL
